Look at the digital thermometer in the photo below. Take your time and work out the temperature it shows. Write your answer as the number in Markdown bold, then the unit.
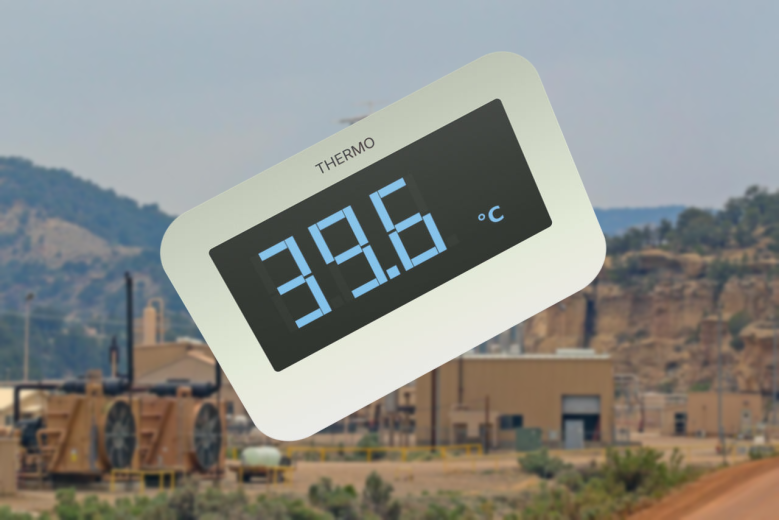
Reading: **39.6** °C
